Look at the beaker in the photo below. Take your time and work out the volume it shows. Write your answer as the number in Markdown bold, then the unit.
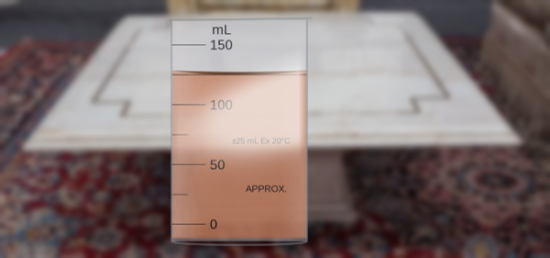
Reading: **125** mL
